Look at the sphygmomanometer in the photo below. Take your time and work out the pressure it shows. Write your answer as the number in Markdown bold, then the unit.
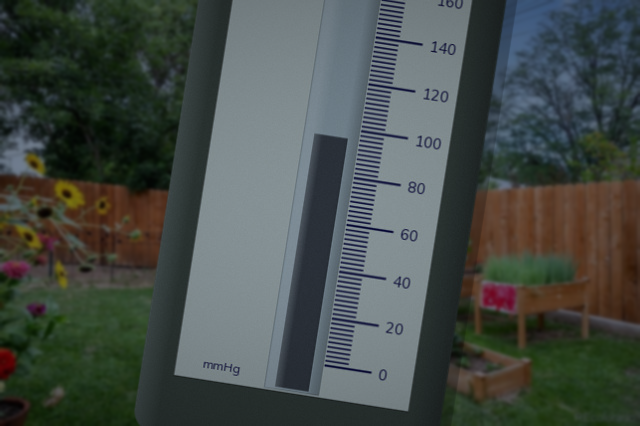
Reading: **96** mmHg
